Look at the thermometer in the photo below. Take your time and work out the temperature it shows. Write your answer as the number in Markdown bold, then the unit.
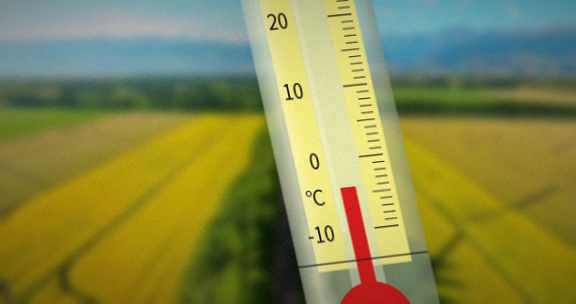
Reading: **-4** °C
